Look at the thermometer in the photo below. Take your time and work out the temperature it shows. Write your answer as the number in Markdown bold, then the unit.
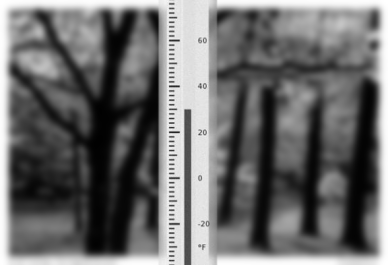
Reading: **30** °F
